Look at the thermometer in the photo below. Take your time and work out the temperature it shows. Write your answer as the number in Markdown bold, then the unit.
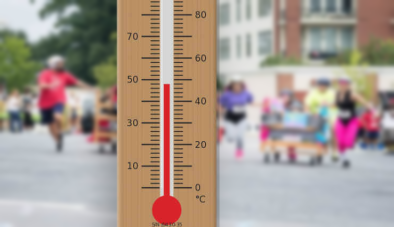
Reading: **48** °C
